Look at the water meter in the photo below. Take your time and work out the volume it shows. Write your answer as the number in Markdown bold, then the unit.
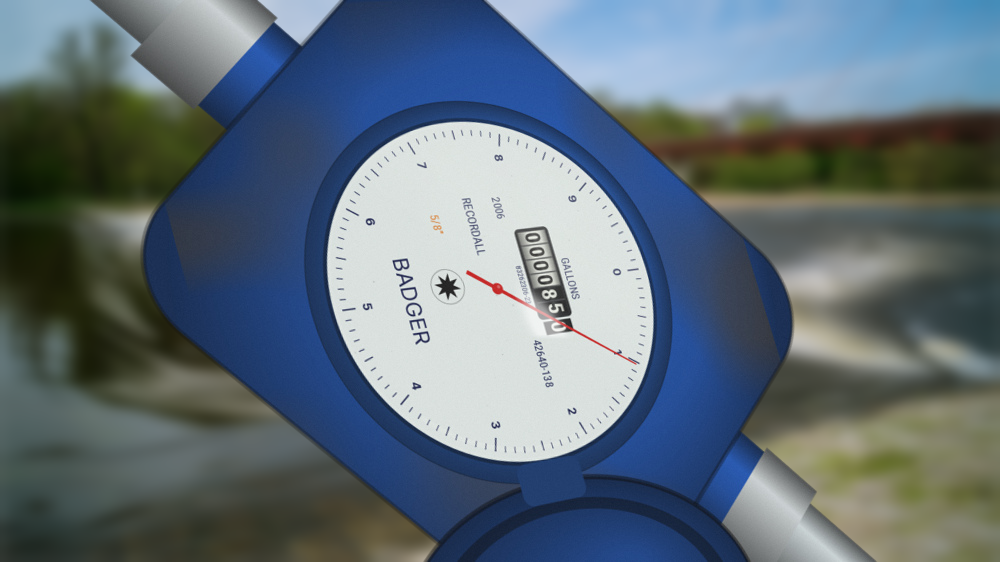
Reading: **851.0** gal
